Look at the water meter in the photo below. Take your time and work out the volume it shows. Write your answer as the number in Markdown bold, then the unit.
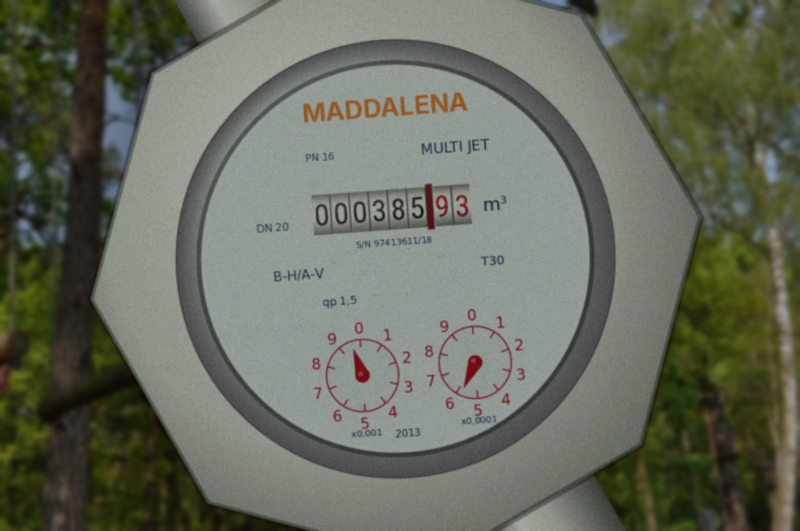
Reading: **385.9295** m³
